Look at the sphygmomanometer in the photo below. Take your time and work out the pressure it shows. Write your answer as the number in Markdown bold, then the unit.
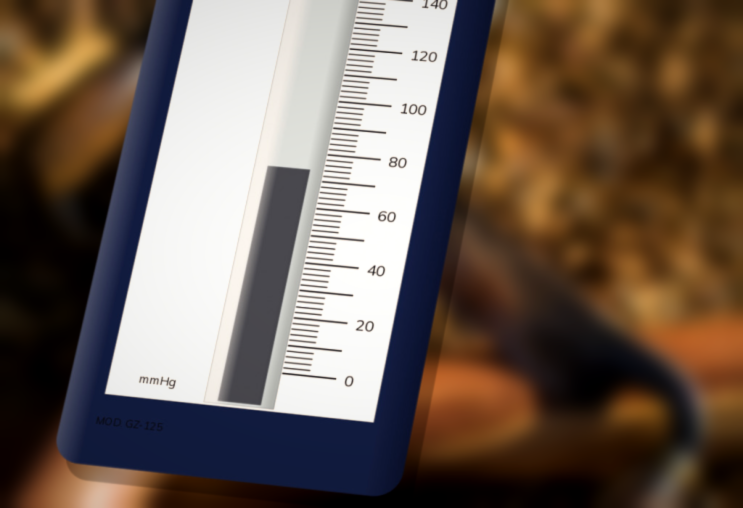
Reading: **74** mmHg
